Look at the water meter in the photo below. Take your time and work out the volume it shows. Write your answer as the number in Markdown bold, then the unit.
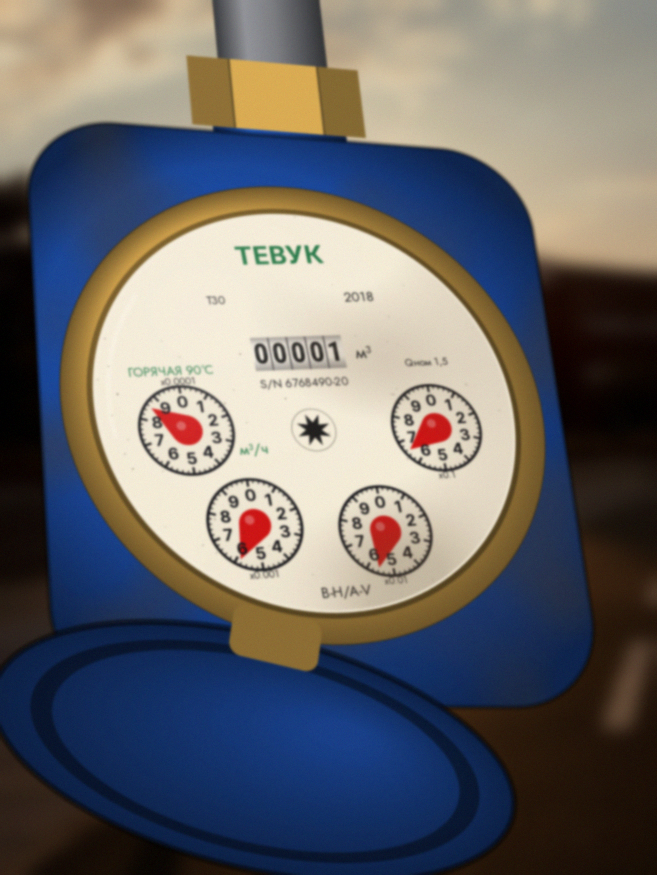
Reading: **1.6558** m³
